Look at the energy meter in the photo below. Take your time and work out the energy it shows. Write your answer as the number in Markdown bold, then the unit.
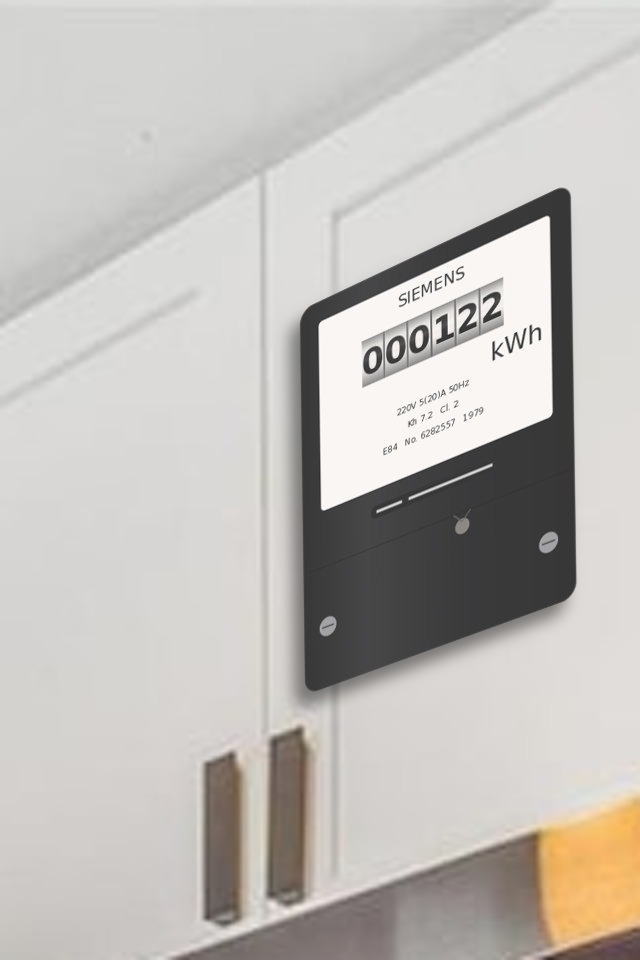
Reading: **122** kWh
